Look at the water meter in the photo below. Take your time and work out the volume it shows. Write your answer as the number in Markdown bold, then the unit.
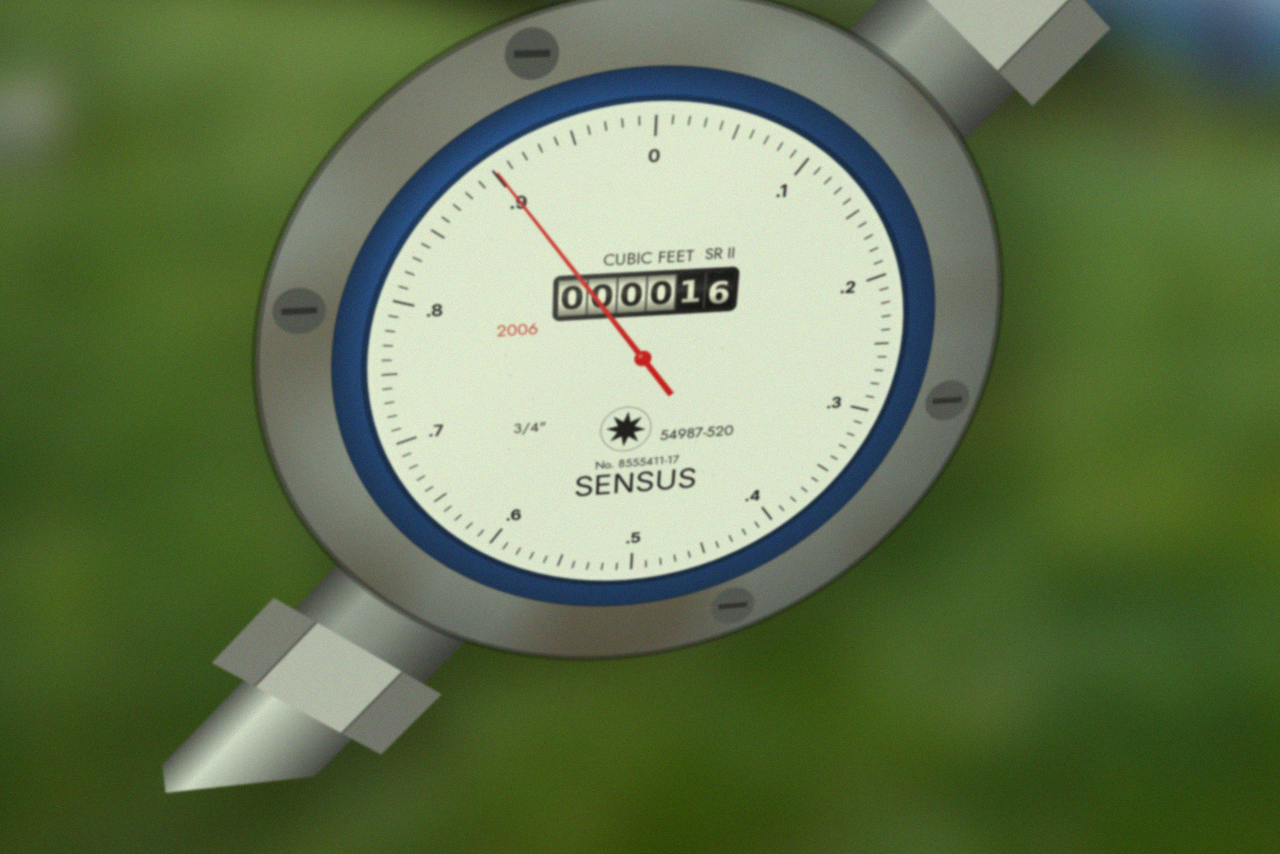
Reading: **15.90** ft³
